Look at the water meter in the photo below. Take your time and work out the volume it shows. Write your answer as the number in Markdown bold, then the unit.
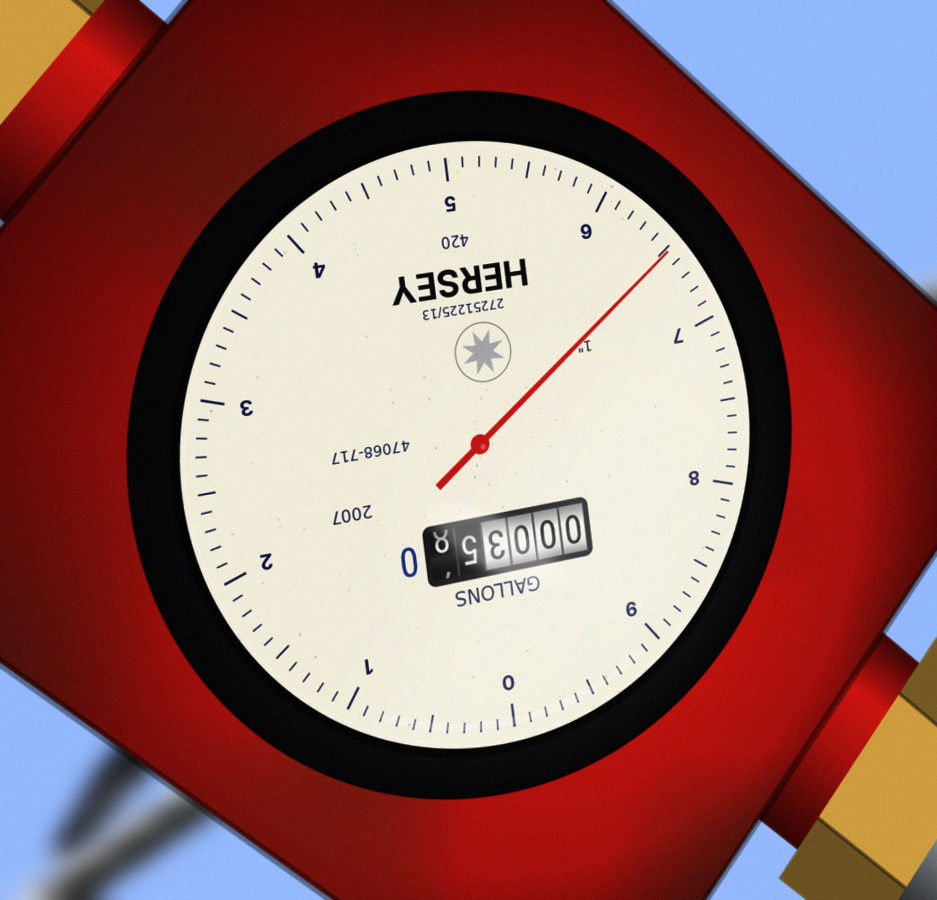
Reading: **3576.5** gal
